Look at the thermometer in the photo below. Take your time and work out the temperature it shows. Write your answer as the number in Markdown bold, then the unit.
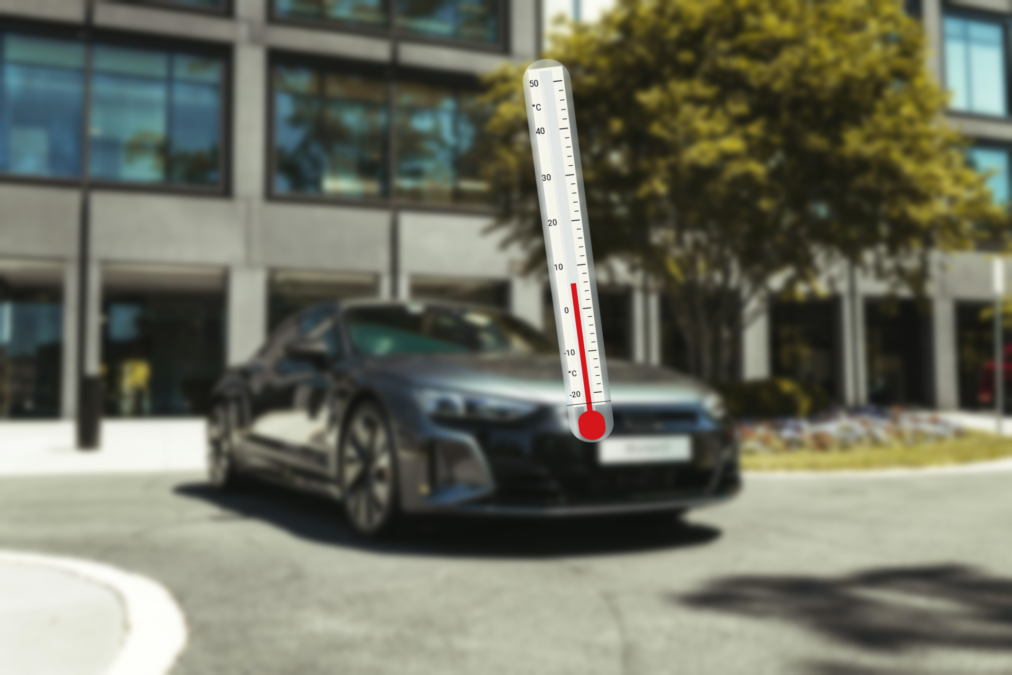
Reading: **6** °C
